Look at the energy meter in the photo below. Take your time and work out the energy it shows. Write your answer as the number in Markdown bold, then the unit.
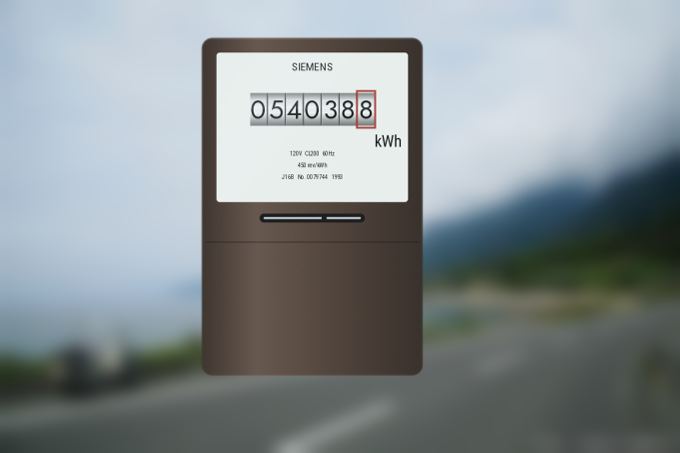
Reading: **54038.8** kWh
